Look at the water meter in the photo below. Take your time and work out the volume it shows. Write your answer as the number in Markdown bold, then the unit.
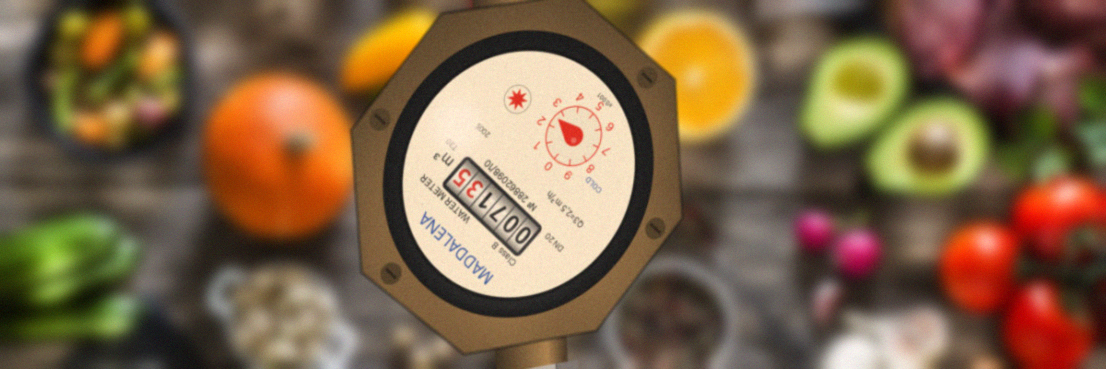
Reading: **71.352** m³
